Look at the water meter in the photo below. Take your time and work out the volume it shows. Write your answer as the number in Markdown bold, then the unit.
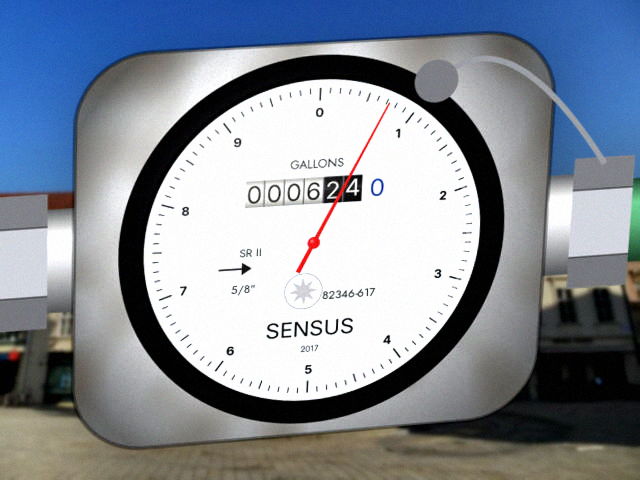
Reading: **6240.7** gal
